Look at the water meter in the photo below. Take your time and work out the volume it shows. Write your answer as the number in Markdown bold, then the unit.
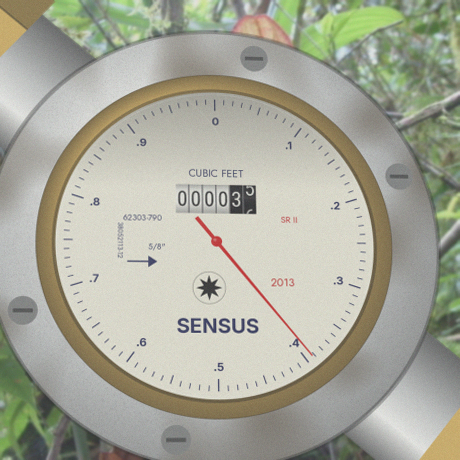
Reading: **35.39** ft³
